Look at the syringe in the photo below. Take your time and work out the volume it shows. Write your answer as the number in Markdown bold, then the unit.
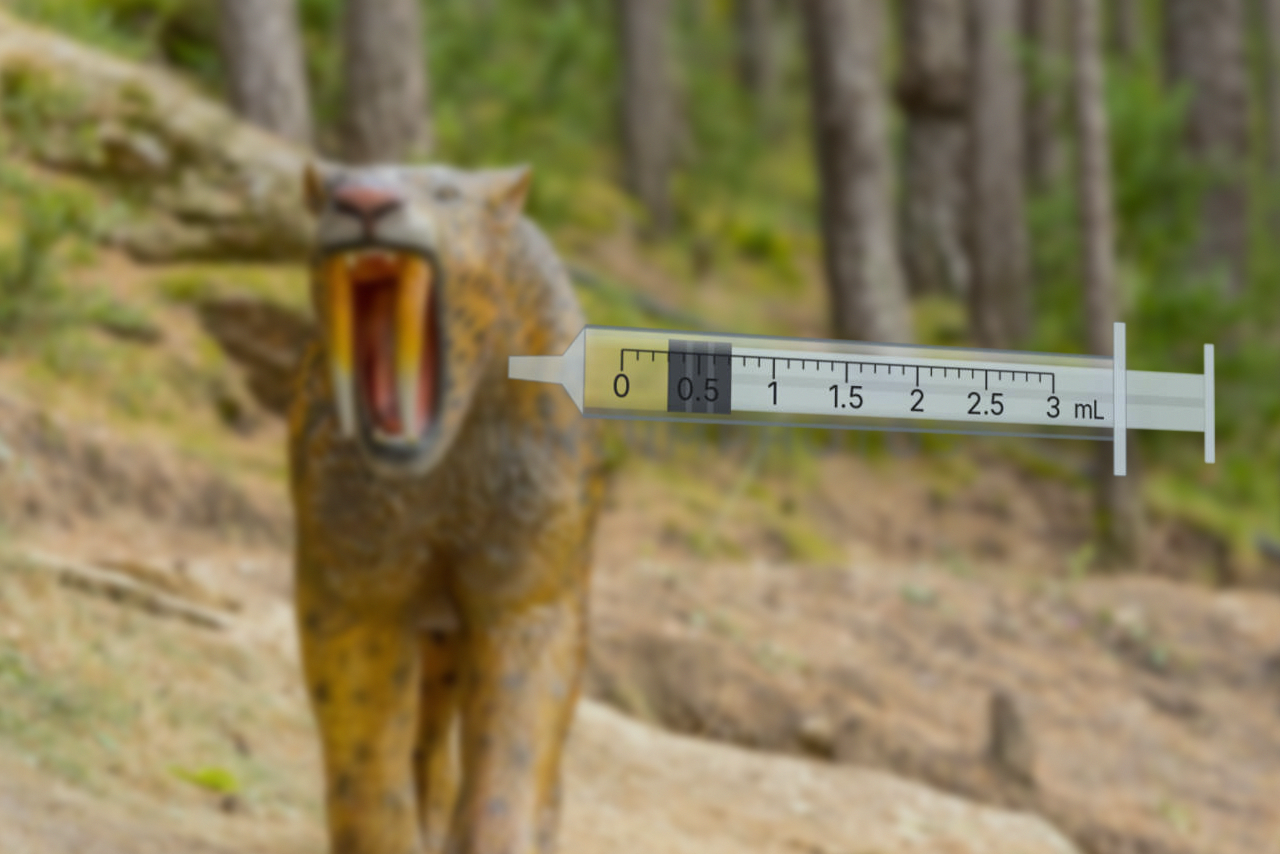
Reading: **0.3** mL
